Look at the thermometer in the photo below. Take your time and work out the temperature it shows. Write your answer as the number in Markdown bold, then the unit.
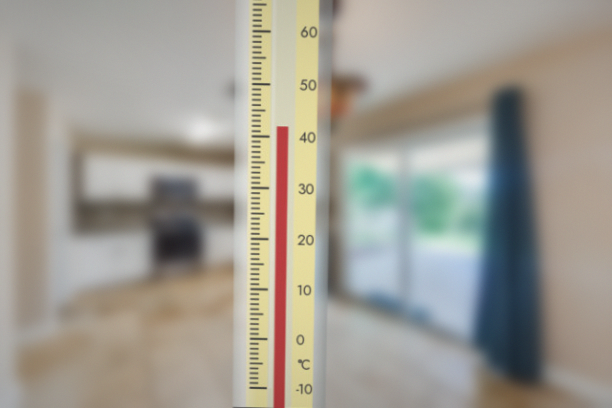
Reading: **42** °C
